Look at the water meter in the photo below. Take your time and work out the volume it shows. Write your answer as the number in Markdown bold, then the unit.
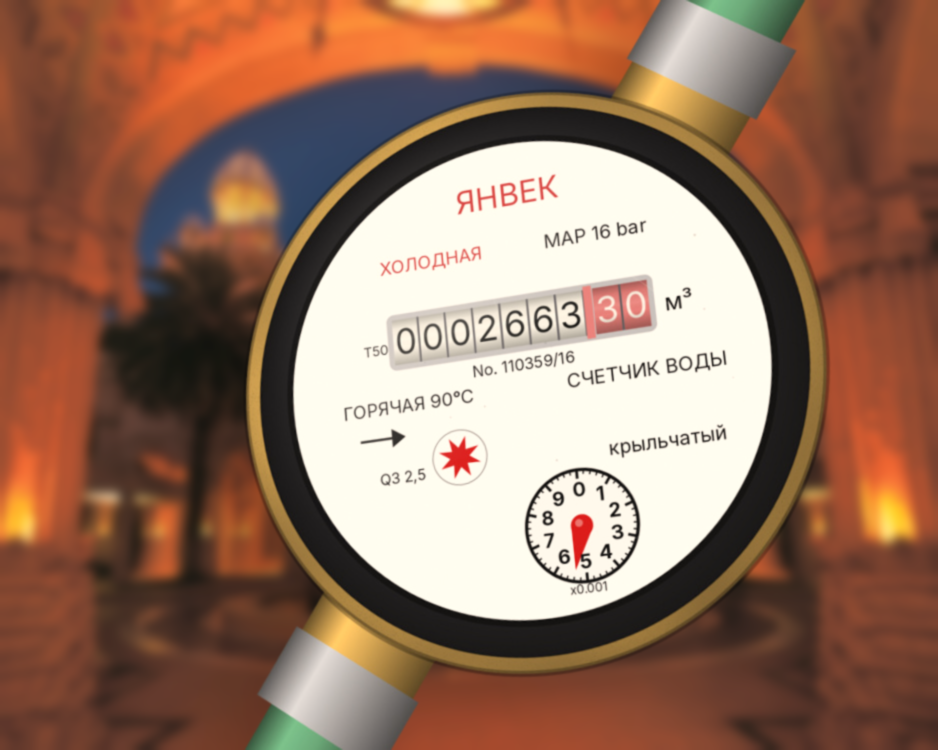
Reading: **2663.305** m³
